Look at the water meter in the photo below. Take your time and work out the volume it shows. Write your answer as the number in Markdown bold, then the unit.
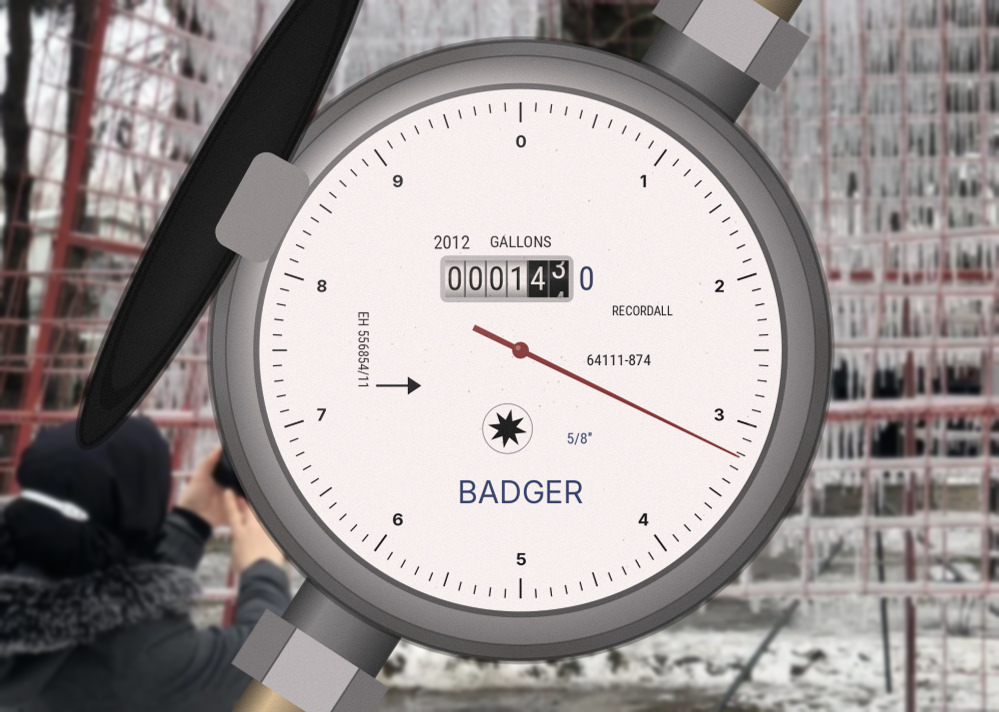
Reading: **1433.2** gal
